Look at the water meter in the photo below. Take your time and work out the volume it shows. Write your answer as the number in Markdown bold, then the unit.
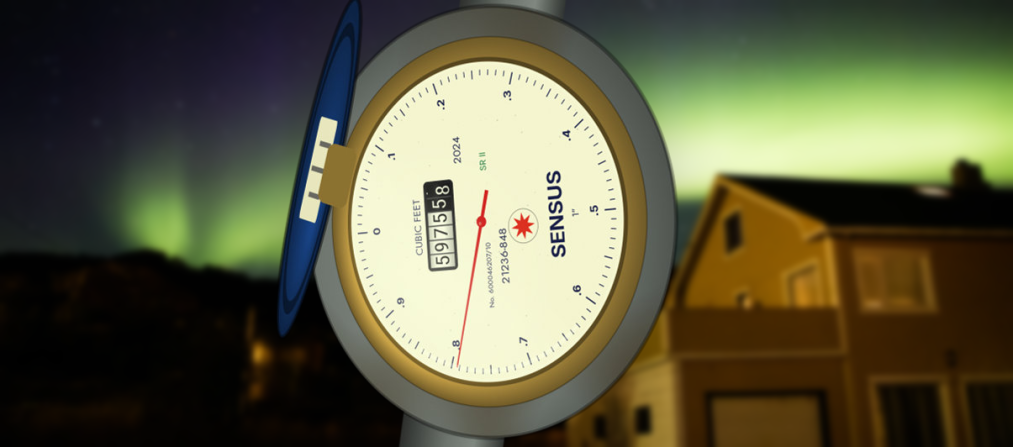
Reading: **597557.79** ft³
